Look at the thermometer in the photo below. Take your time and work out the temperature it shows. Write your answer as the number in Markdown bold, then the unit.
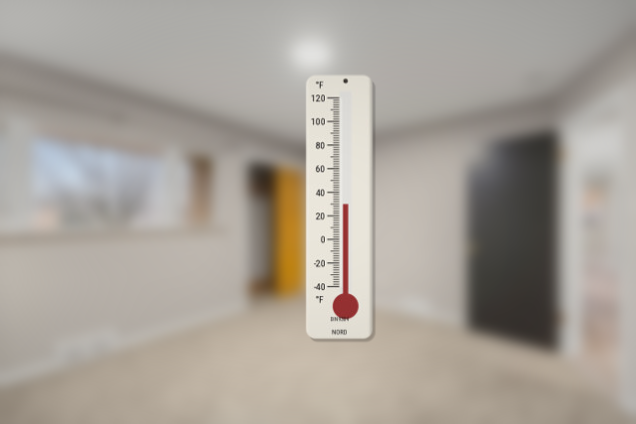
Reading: **30** °F
